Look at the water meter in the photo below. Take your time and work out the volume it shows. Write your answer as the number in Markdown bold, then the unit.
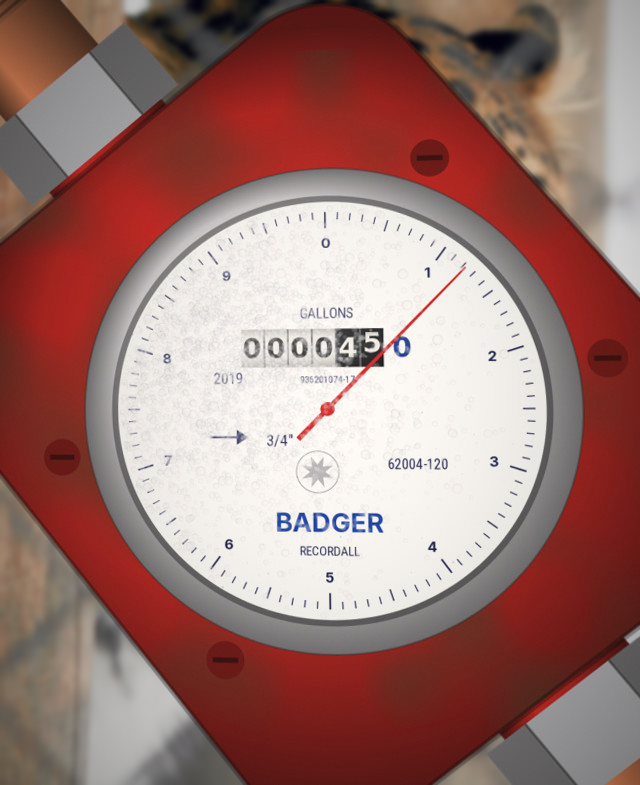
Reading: **451.2** gal
